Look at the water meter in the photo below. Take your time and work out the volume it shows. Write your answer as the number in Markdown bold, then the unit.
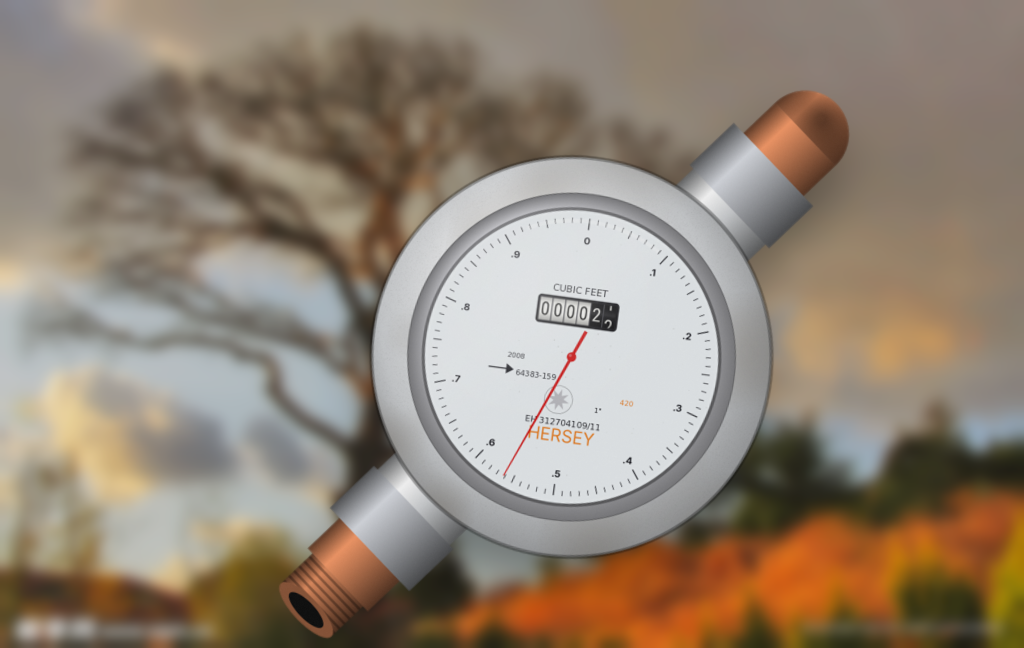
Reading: **21.56** ft³
